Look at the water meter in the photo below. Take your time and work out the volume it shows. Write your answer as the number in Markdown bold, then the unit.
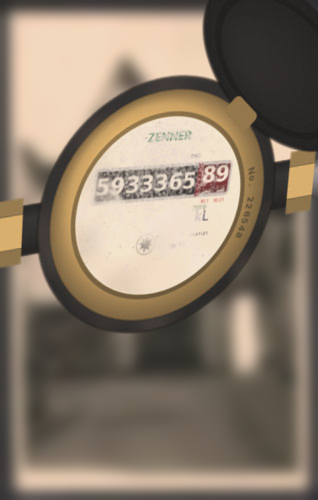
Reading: **5933365.89** kL
